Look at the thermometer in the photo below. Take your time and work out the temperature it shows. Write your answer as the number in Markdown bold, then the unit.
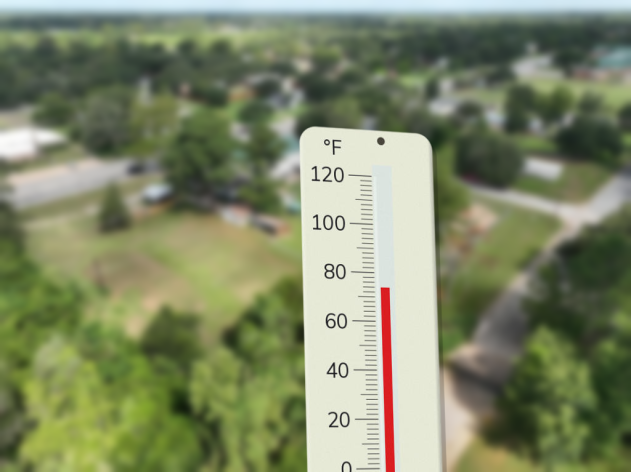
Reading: **74** °F
